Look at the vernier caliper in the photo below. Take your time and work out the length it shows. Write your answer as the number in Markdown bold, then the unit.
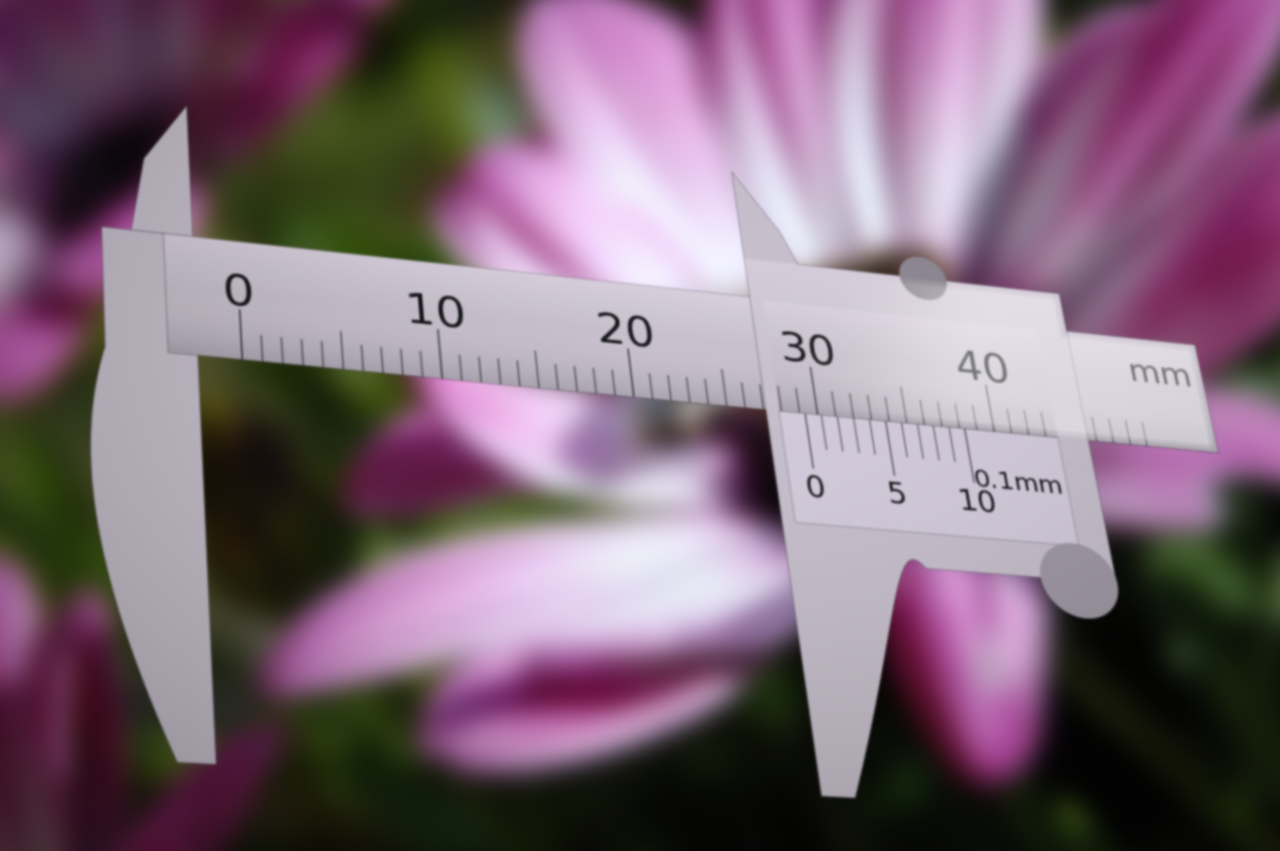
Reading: **29.3** mm
